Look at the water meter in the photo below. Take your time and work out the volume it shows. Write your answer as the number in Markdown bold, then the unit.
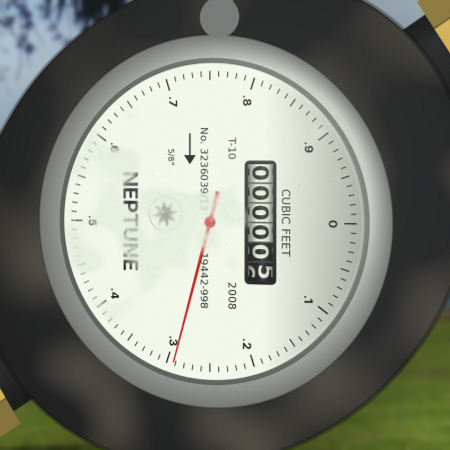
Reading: **5.29** ft³
